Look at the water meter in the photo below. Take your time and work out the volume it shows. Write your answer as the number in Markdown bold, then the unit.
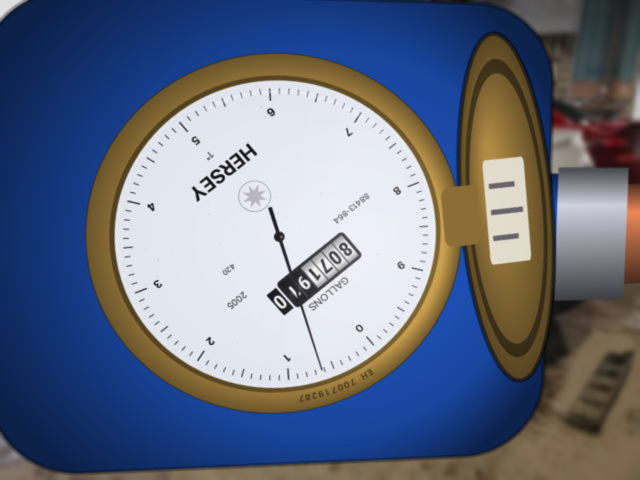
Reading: **8071910.6** gal
